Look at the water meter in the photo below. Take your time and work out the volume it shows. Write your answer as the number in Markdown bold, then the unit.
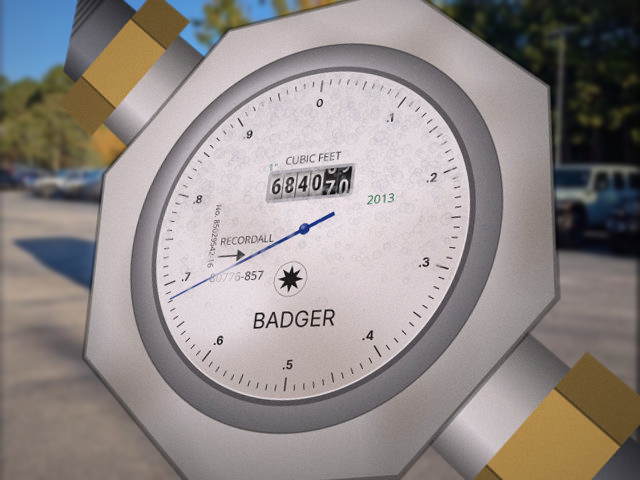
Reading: **684069.68** ft³
